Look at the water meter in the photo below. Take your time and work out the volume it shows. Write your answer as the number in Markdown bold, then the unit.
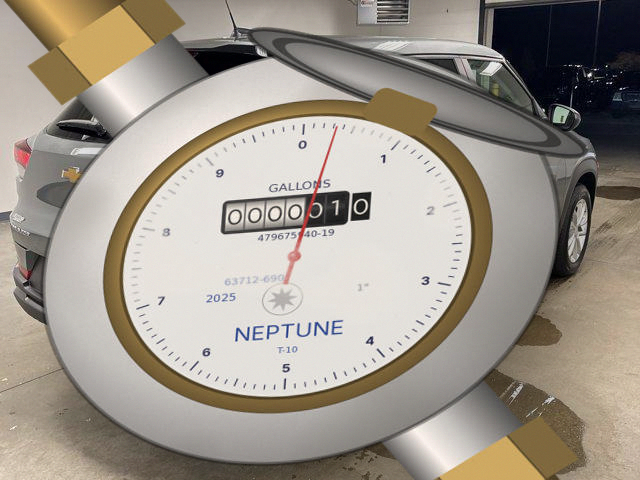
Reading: **10.3** gal
